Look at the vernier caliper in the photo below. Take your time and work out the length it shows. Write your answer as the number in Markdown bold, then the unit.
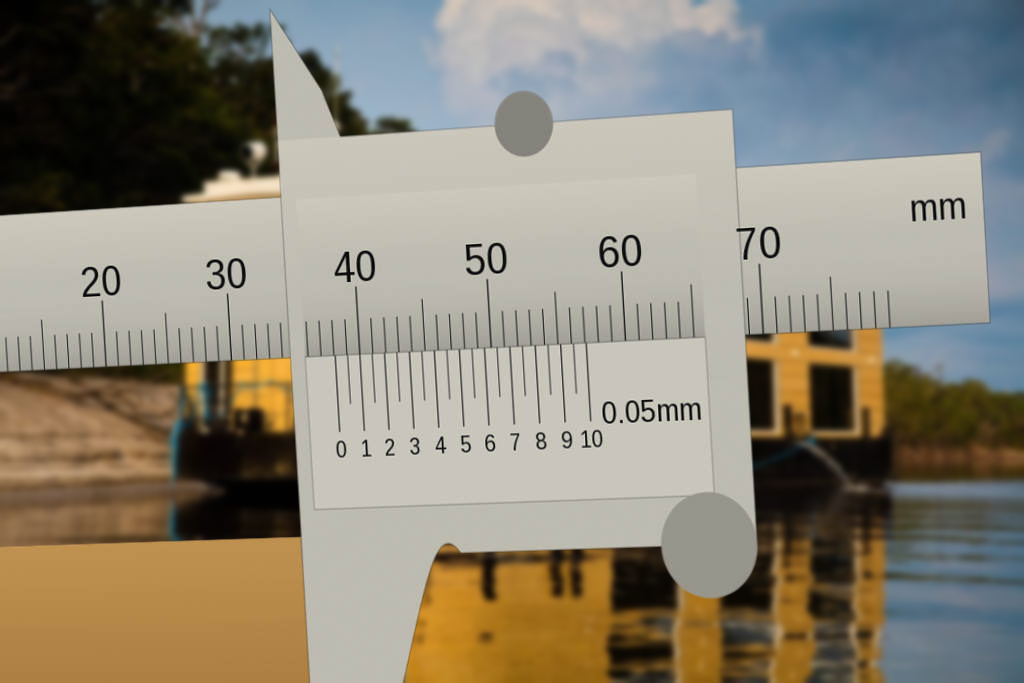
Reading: **38.1** mm
